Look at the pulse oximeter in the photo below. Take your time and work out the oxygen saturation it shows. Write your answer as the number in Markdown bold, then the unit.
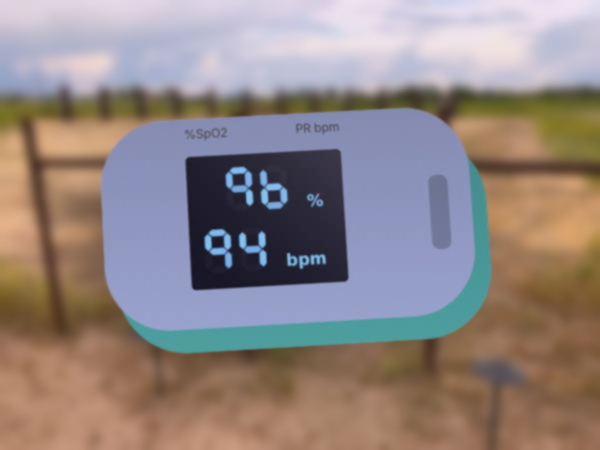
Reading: **96** %
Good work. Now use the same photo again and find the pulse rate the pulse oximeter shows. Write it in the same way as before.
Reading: **94** bpm
